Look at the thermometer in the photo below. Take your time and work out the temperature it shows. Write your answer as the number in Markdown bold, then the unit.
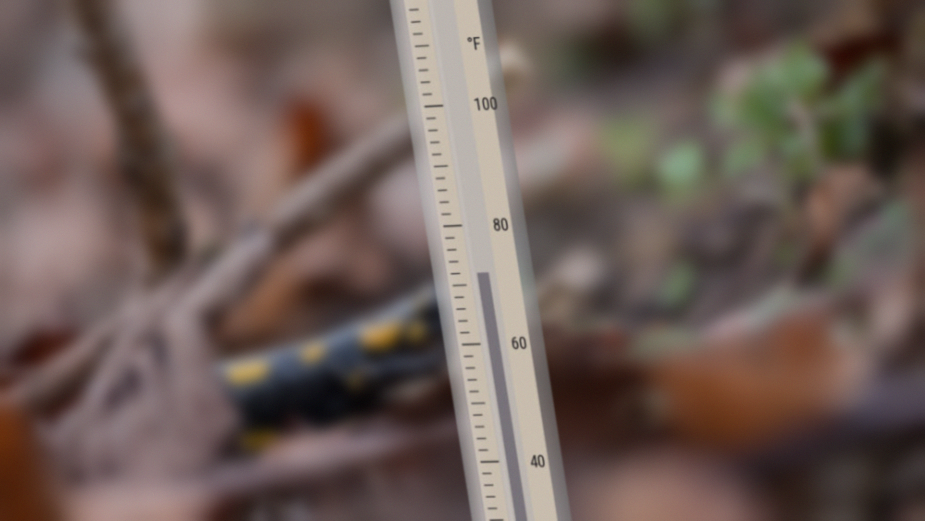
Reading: **72** °F
